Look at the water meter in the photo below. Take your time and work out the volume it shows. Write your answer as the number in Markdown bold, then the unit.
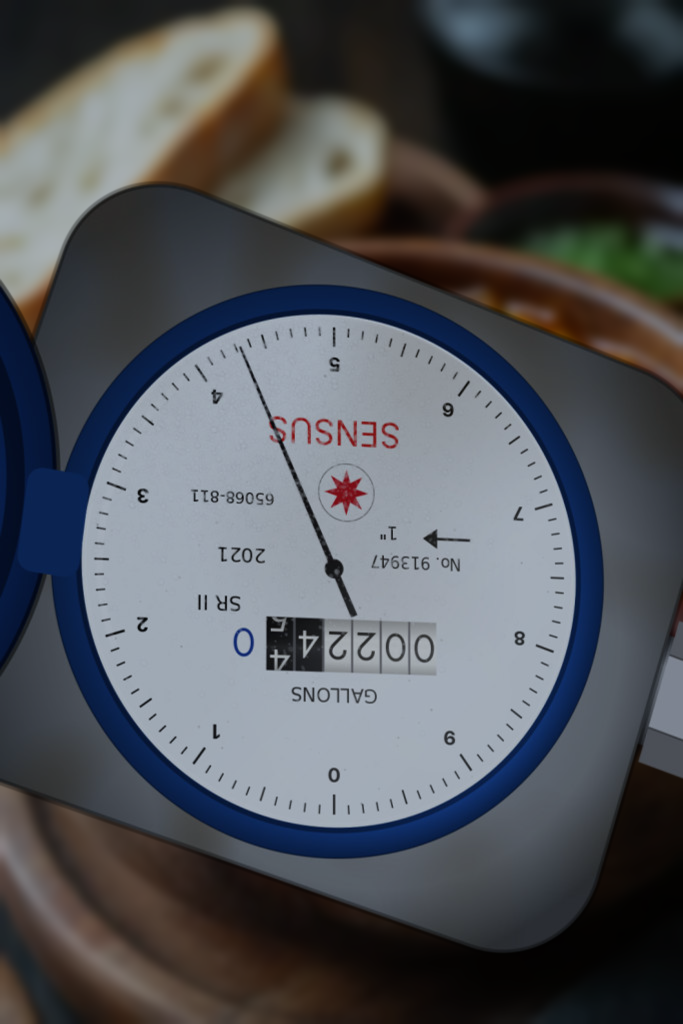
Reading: **22444.3** gal
